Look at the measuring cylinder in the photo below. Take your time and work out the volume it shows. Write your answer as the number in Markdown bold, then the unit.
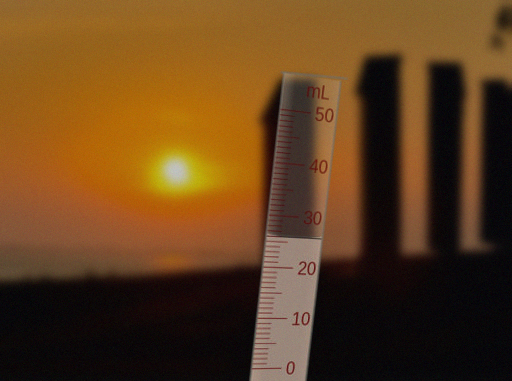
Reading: **26** mL
